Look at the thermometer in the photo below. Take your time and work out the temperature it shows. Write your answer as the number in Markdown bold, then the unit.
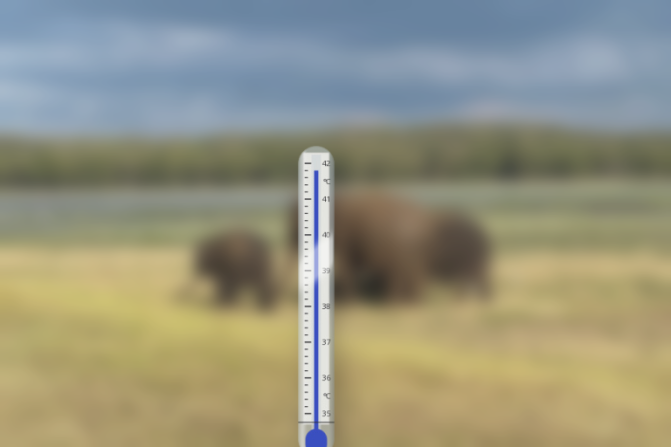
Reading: **41.8** °C
